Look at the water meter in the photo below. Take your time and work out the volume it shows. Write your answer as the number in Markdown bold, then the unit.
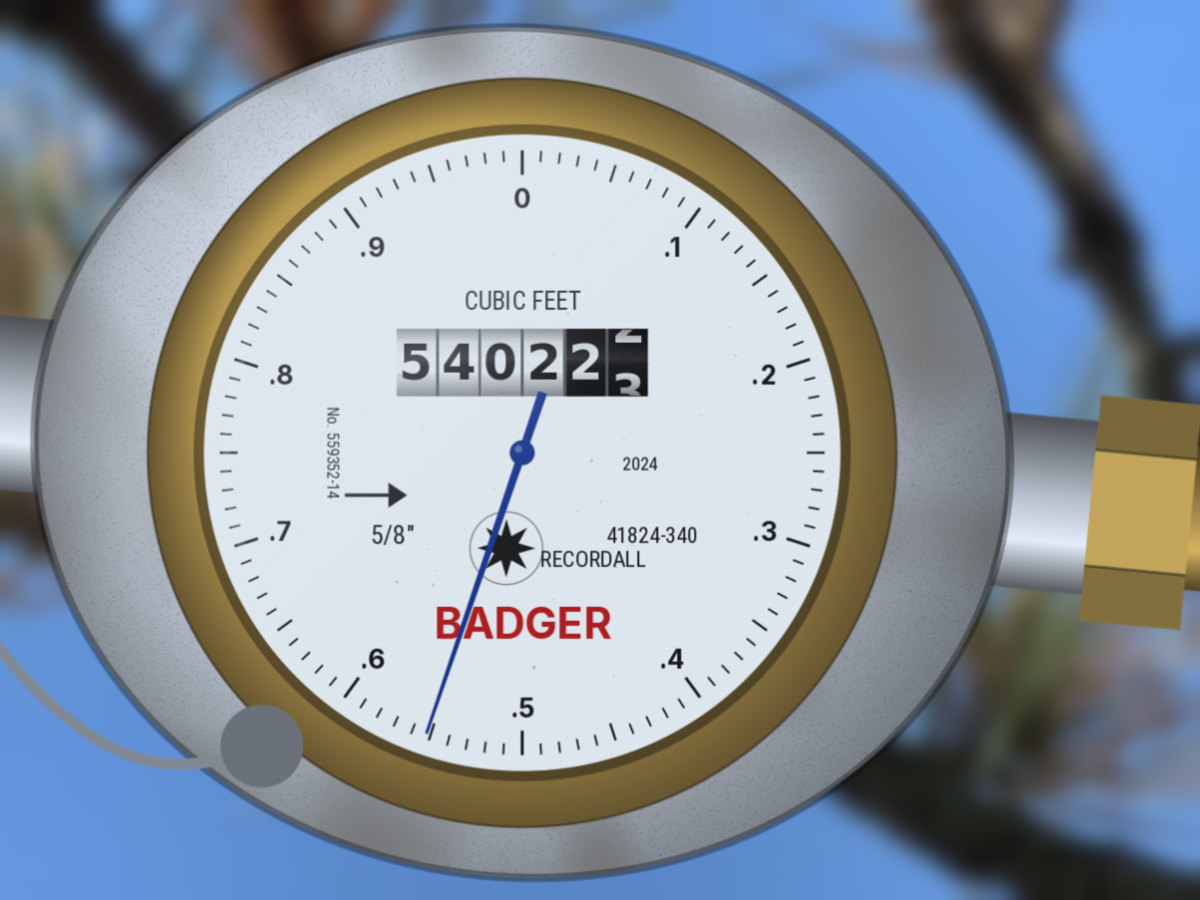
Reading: **540222.55** ft³
